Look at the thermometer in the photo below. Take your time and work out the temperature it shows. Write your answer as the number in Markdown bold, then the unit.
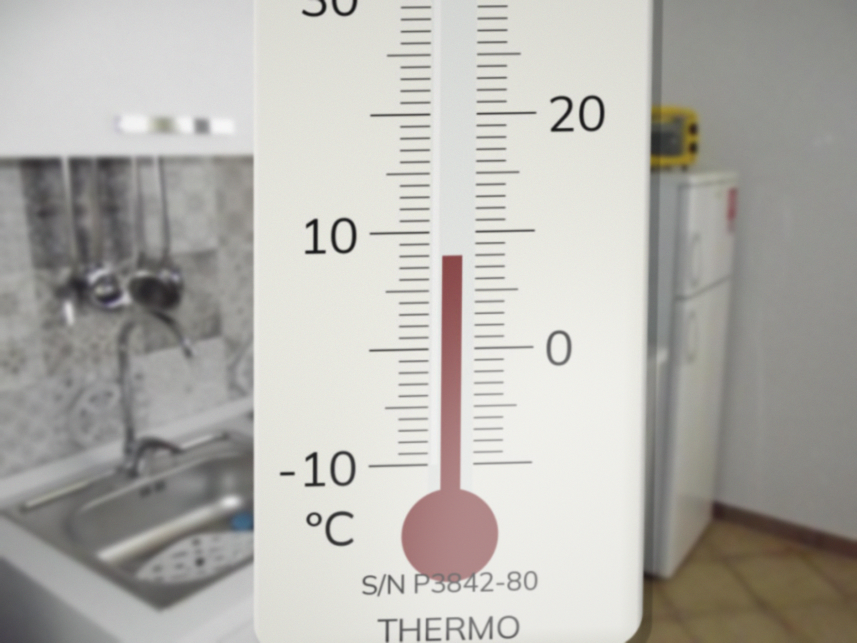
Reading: **8** °C
